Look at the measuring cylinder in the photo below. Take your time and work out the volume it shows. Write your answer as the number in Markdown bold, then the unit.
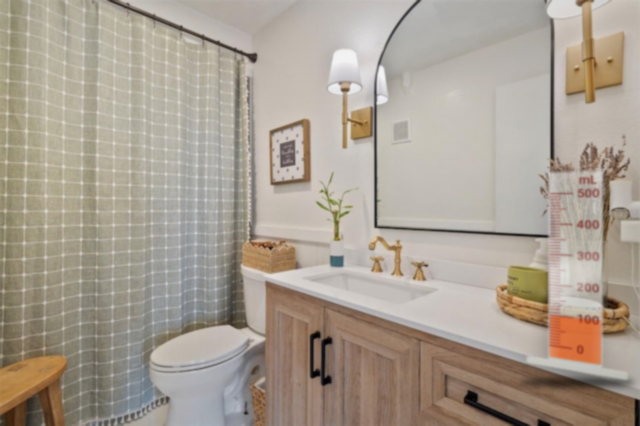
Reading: **100** mL
